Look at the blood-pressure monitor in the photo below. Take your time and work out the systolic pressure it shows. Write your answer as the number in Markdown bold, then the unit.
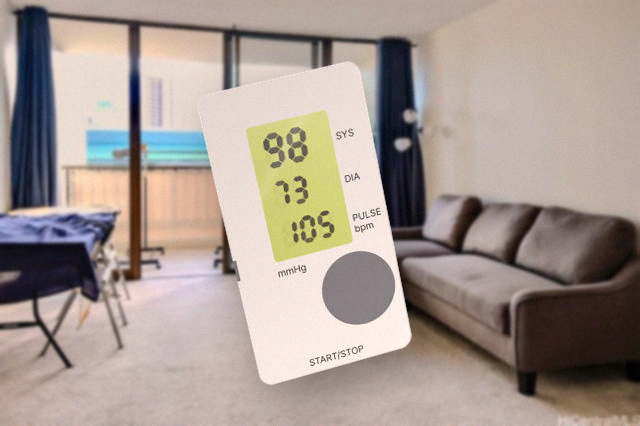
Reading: **98** mmHg
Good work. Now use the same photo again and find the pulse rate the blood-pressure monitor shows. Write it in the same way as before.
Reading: **105** bpm
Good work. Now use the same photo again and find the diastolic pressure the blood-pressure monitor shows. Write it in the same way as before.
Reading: **73** mmHg
